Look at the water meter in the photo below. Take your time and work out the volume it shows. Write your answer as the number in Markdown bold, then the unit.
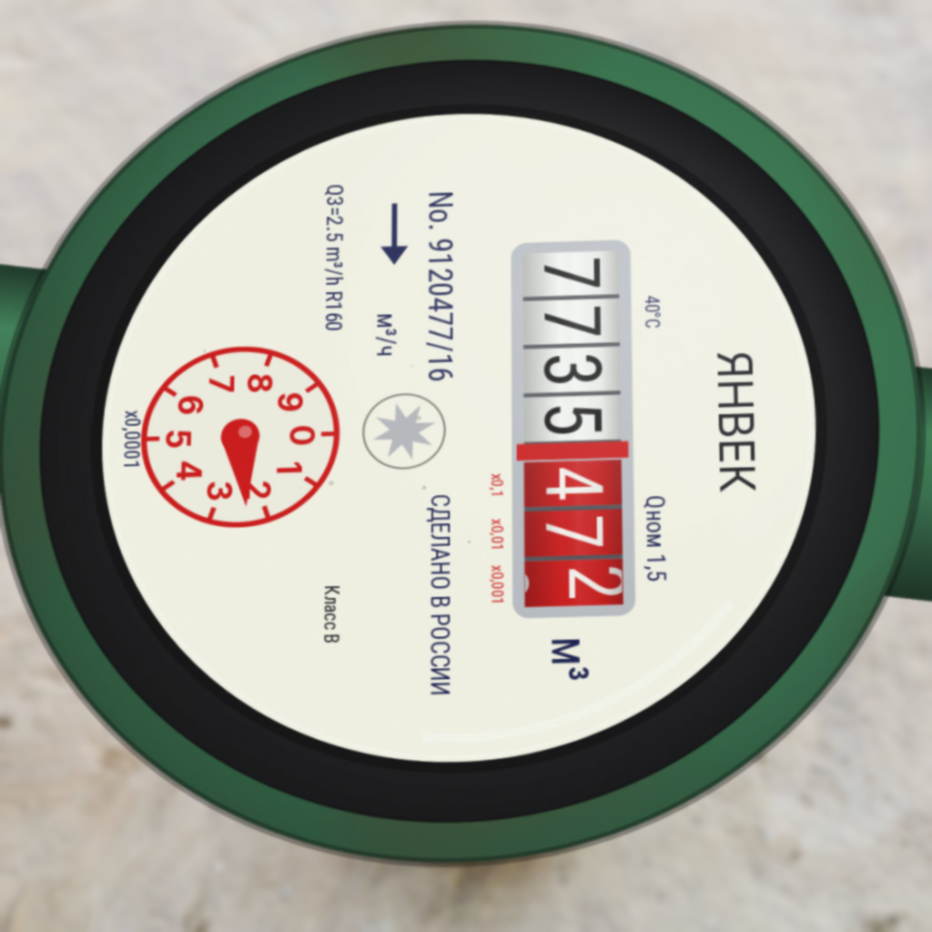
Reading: **7735.4722** m³
